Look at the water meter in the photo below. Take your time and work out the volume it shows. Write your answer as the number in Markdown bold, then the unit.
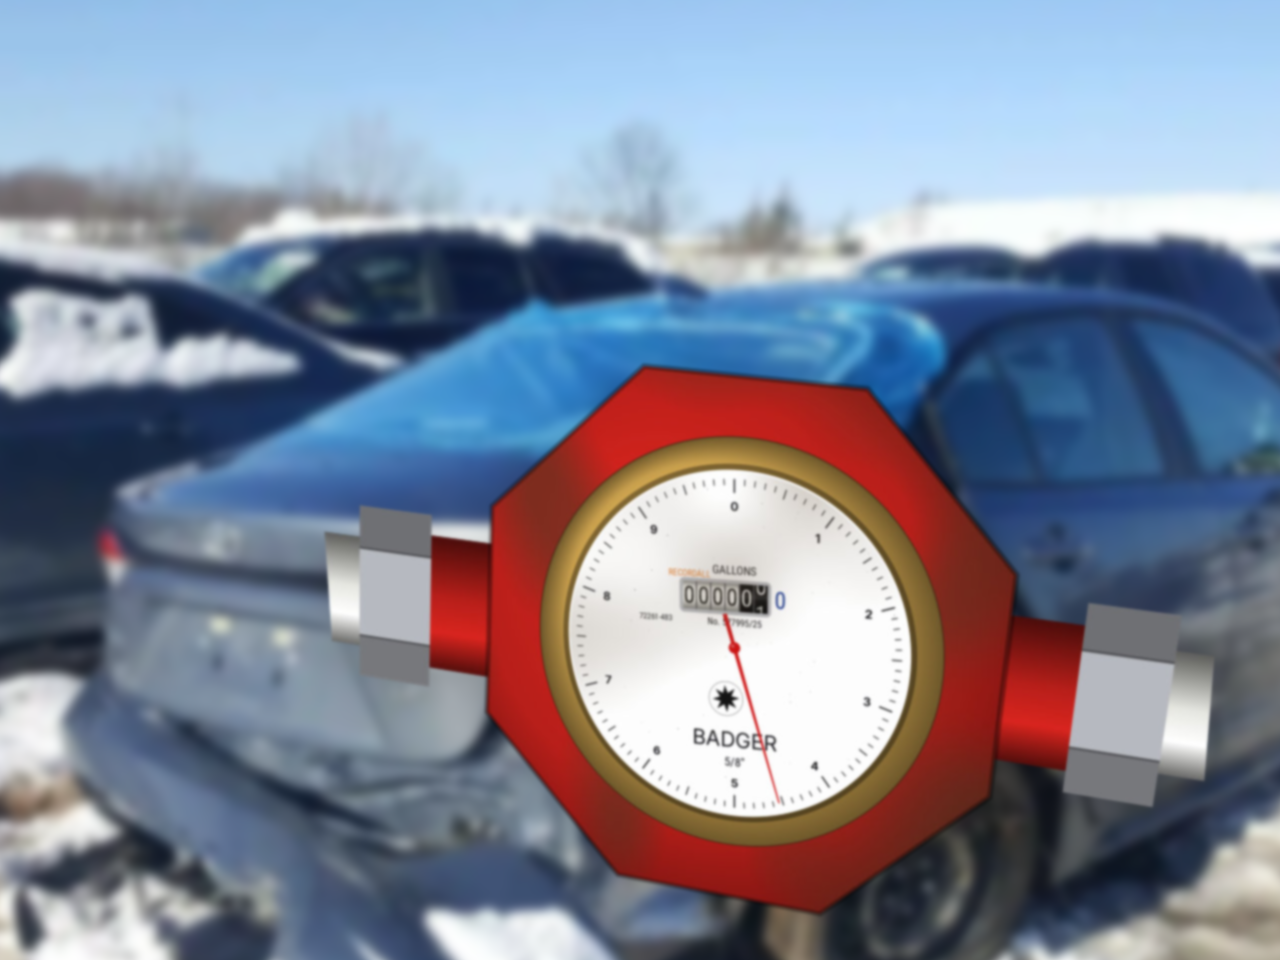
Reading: **4.5** gal
